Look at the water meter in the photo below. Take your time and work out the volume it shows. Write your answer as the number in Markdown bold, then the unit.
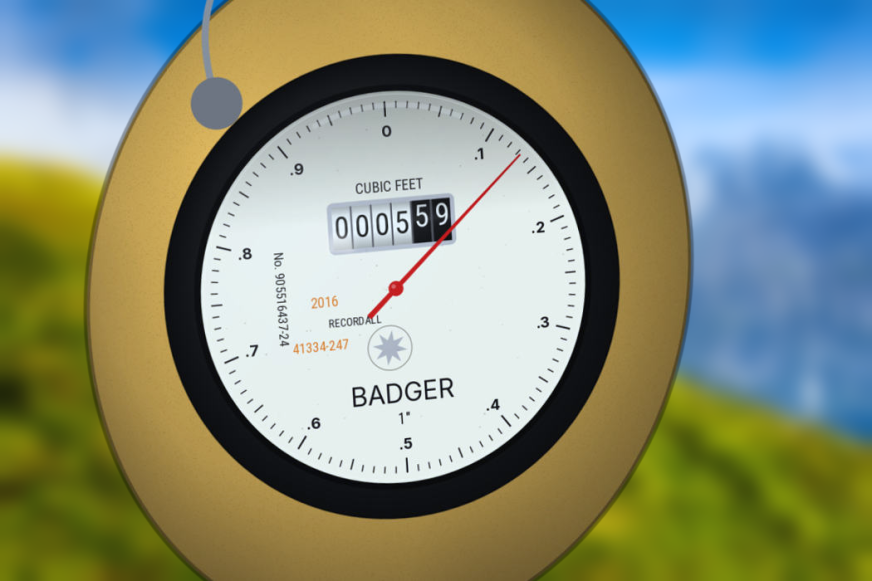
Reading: **559.13** ft³
